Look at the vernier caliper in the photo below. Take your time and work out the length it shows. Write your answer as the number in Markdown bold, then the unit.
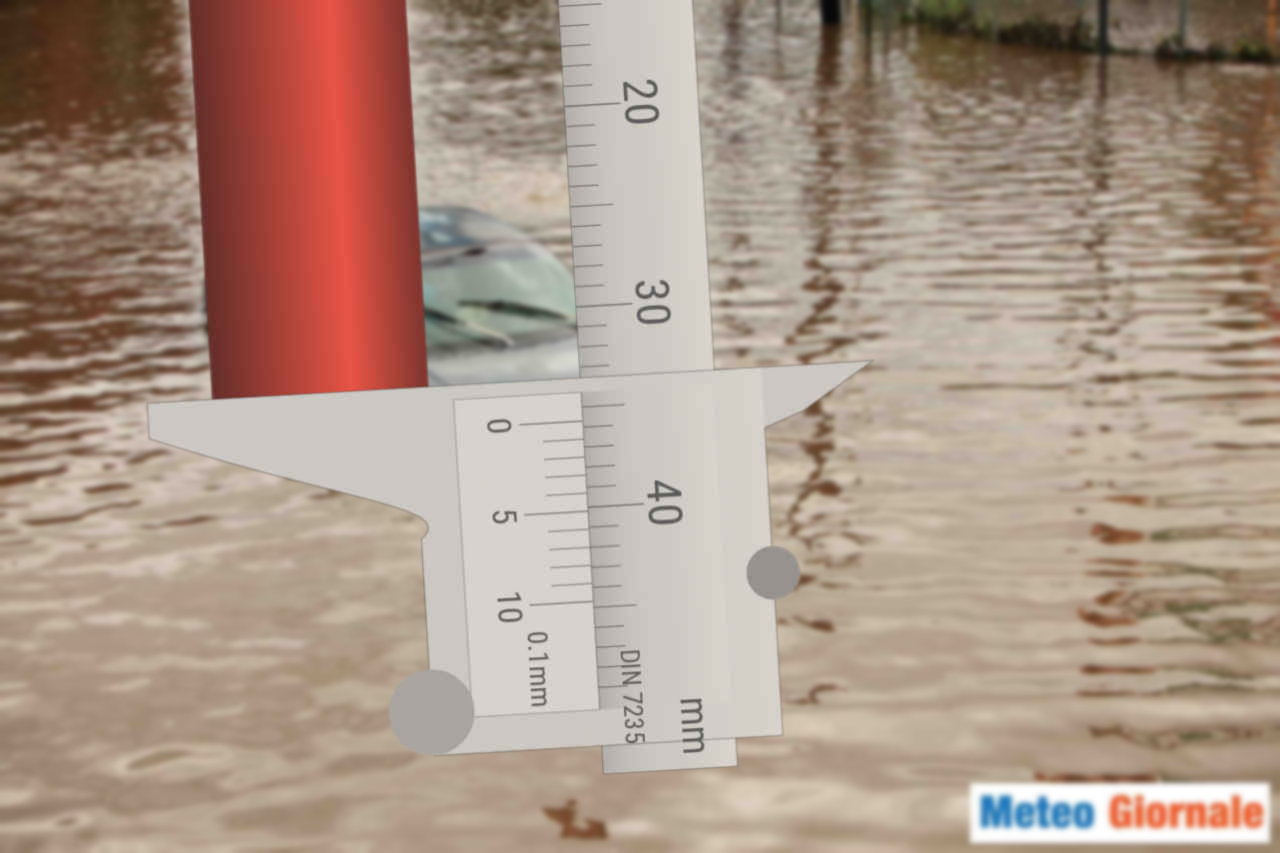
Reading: **35.7** mm
